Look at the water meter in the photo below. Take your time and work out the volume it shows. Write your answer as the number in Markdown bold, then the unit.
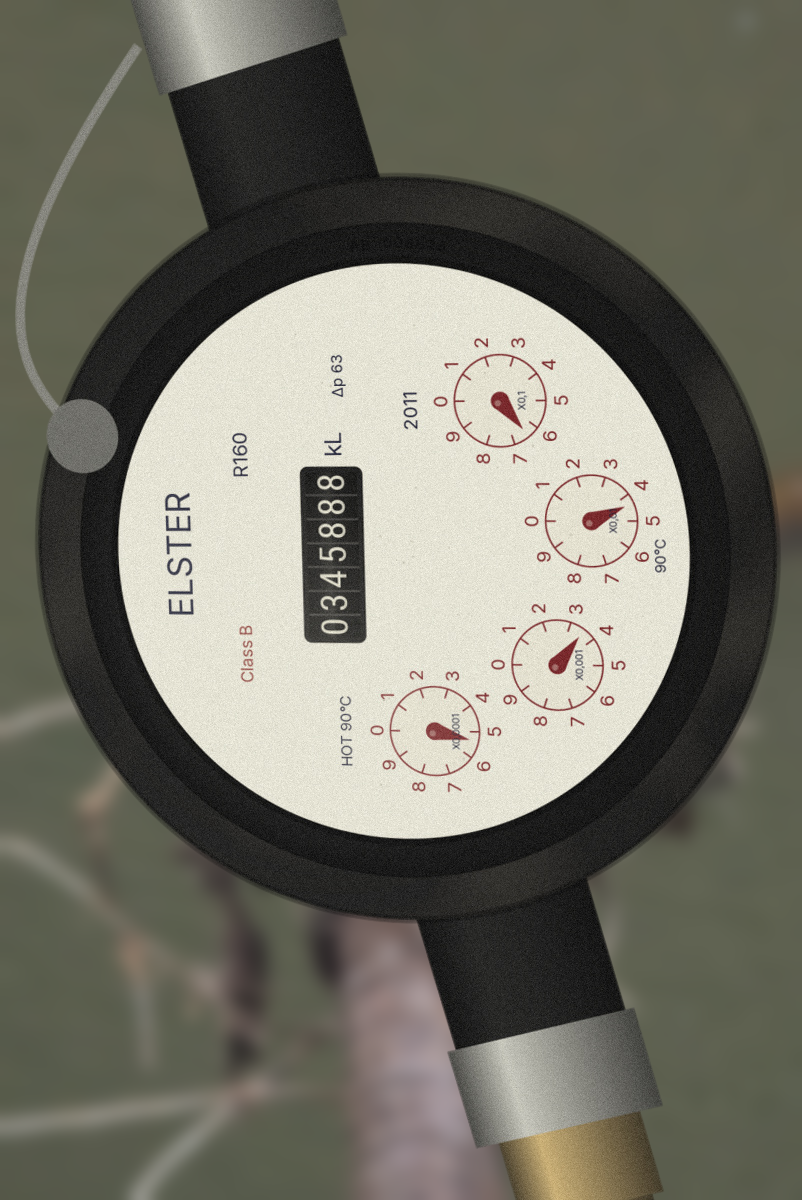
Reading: **345888.6435** kL
